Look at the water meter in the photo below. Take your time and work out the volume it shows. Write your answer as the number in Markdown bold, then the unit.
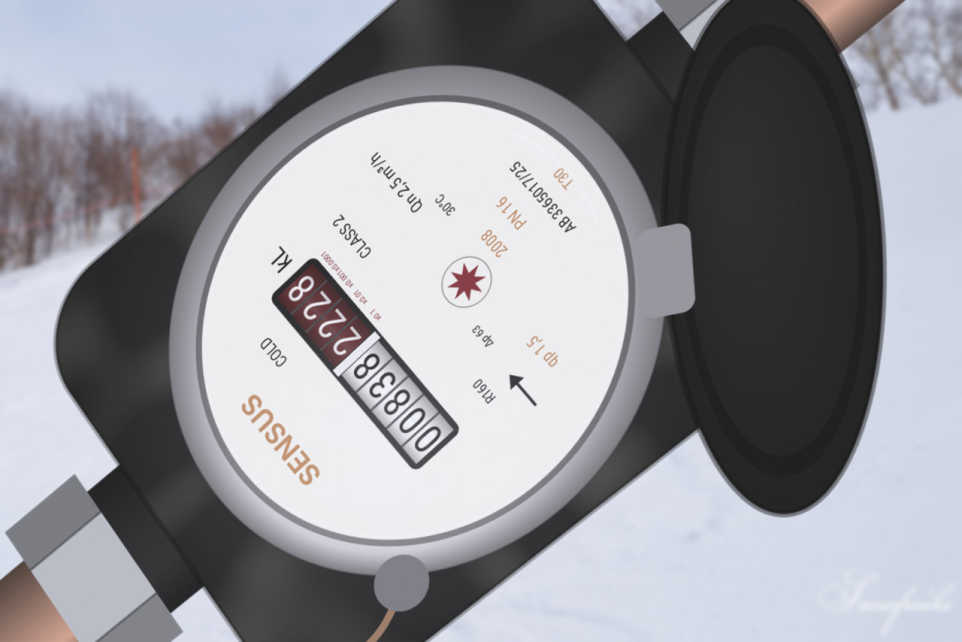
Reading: **838.2228** kL
